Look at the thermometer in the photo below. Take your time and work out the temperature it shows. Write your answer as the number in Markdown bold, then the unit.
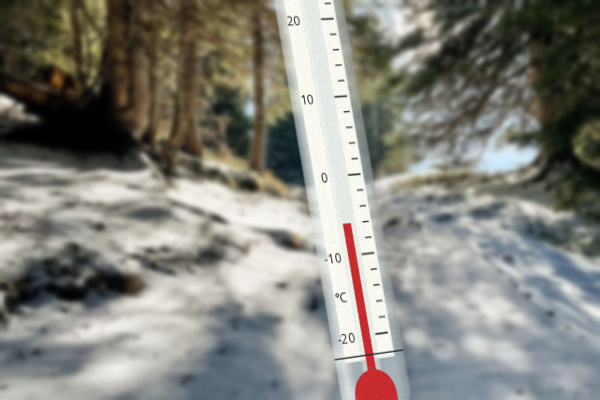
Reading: **-6** °C
